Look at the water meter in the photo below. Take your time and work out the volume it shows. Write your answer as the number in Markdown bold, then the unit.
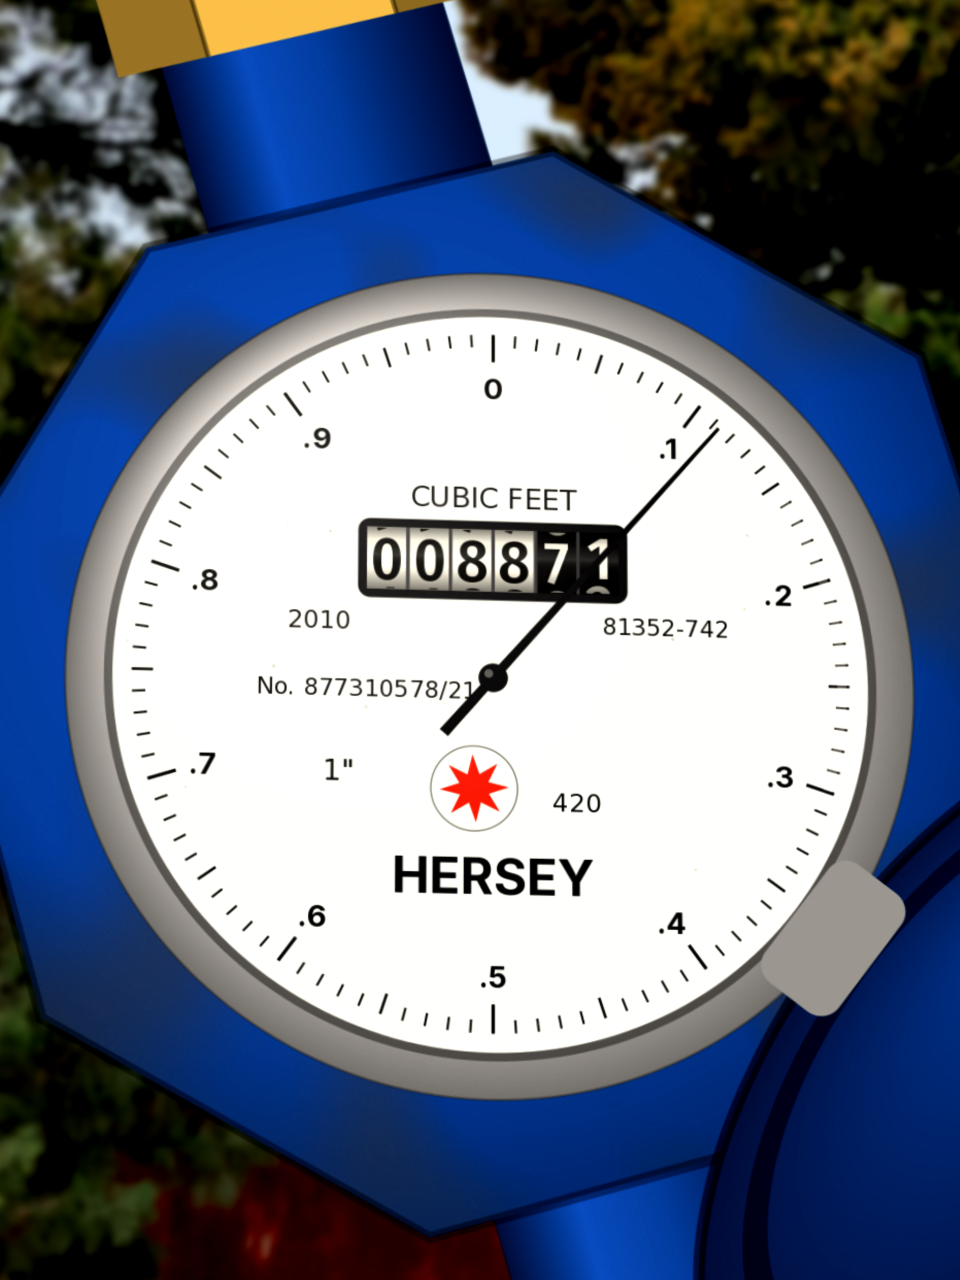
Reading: **8871.11** ft³
